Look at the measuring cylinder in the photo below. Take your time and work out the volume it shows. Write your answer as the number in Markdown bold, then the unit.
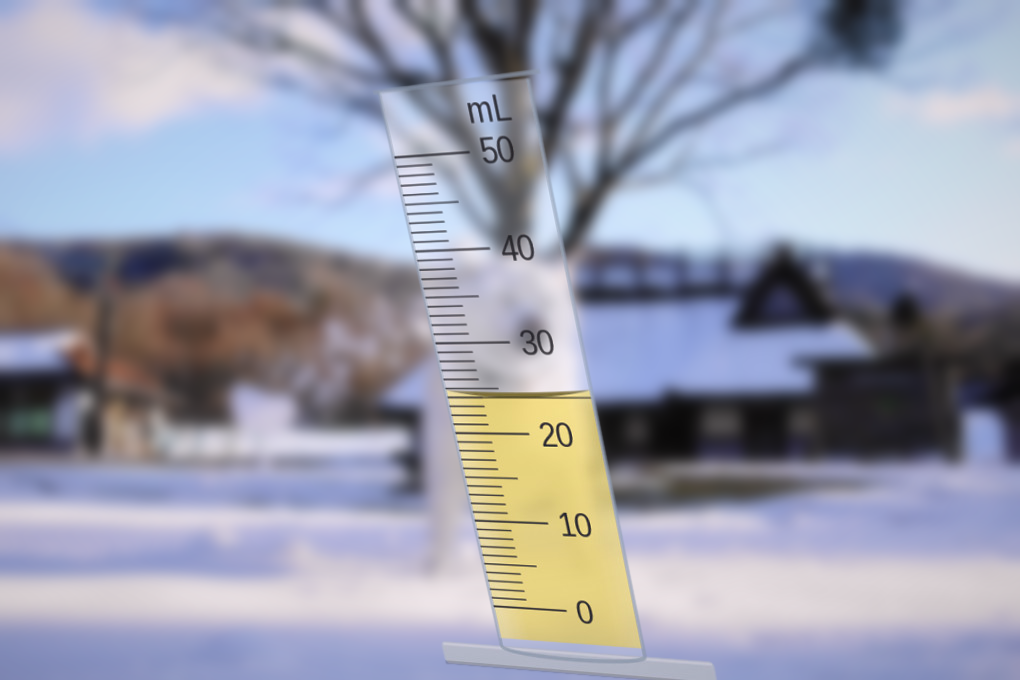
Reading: **24** mL
